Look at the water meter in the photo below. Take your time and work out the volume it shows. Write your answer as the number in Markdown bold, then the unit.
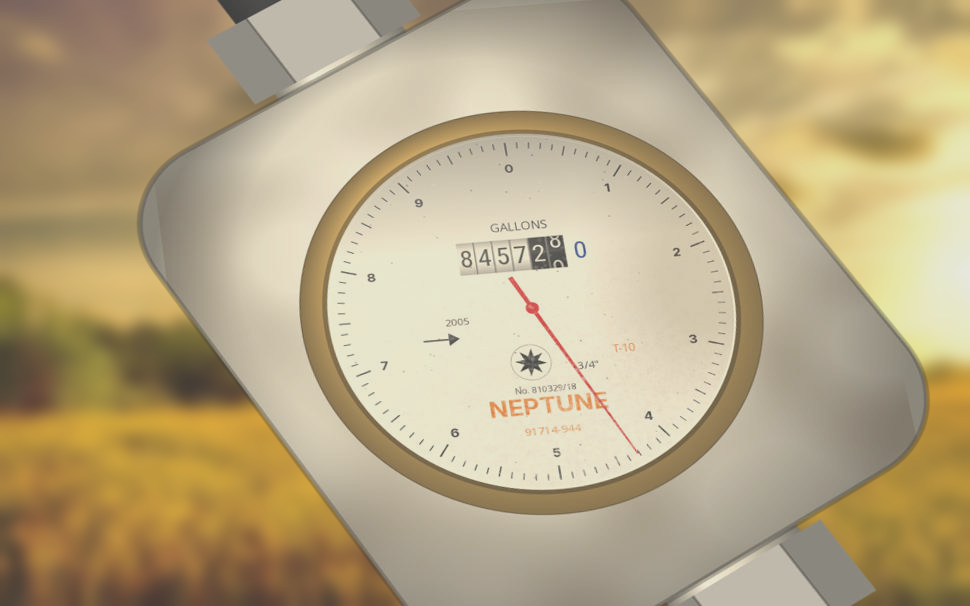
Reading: **8457284.3** gal
